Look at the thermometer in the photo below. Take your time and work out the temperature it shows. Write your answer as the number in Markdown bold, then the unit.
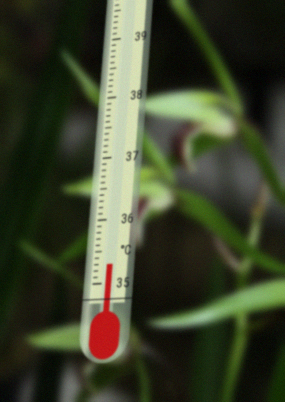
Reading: **35.3** °C
